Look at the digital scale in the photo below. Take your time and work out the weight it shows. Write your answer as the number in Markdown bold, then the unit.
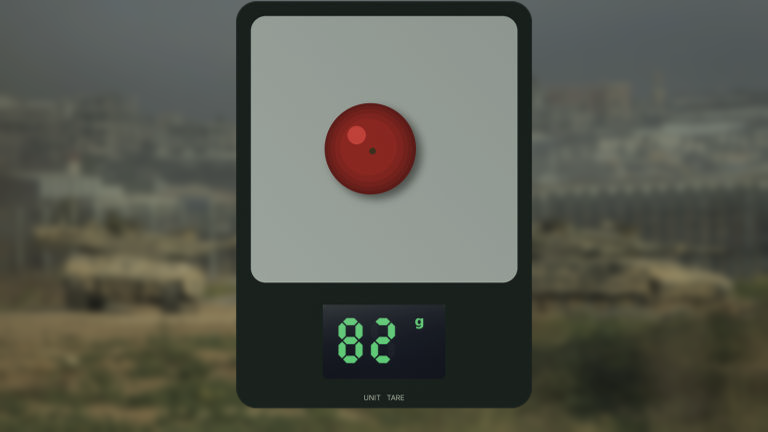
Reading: **82** g
